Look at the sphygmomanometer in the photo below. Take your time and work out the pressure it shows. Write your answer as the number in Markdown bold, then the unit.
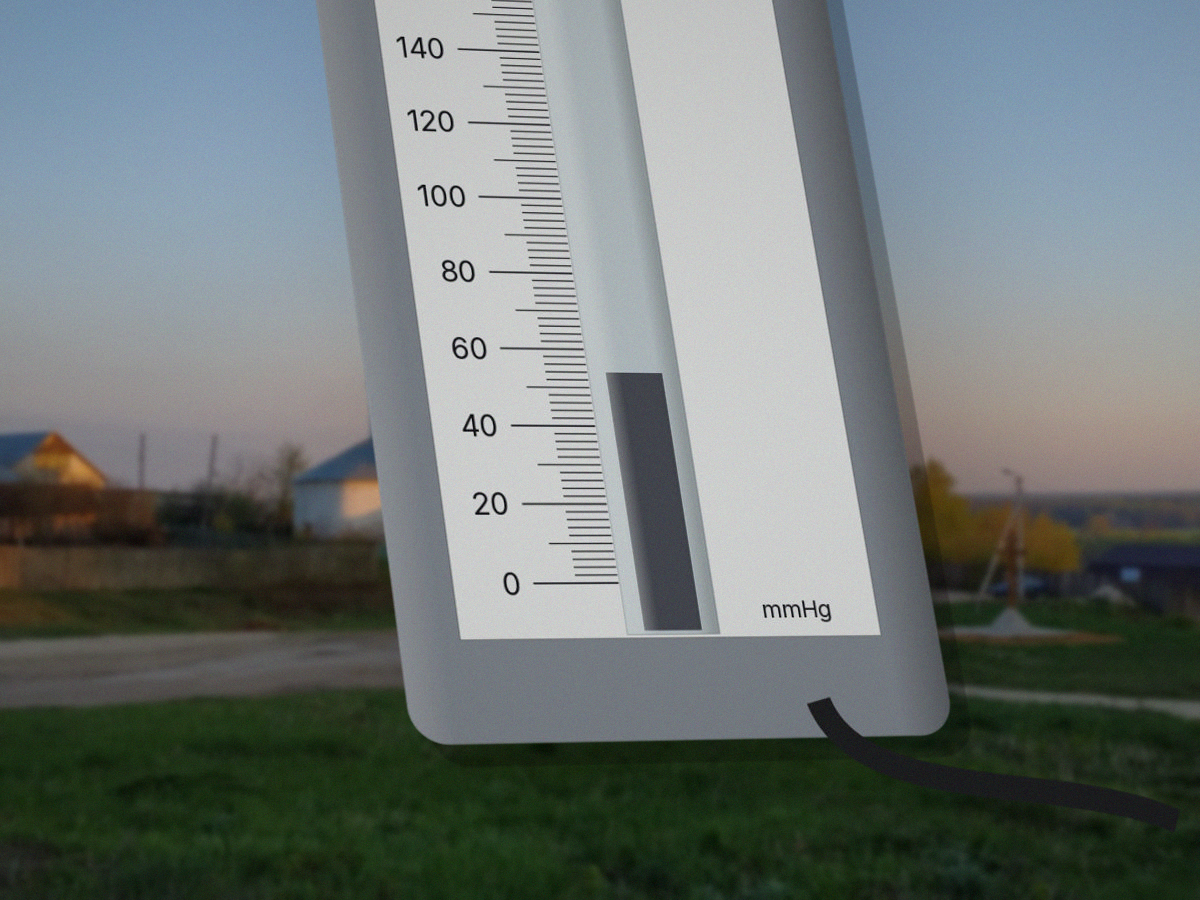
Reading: **54** mmHg
